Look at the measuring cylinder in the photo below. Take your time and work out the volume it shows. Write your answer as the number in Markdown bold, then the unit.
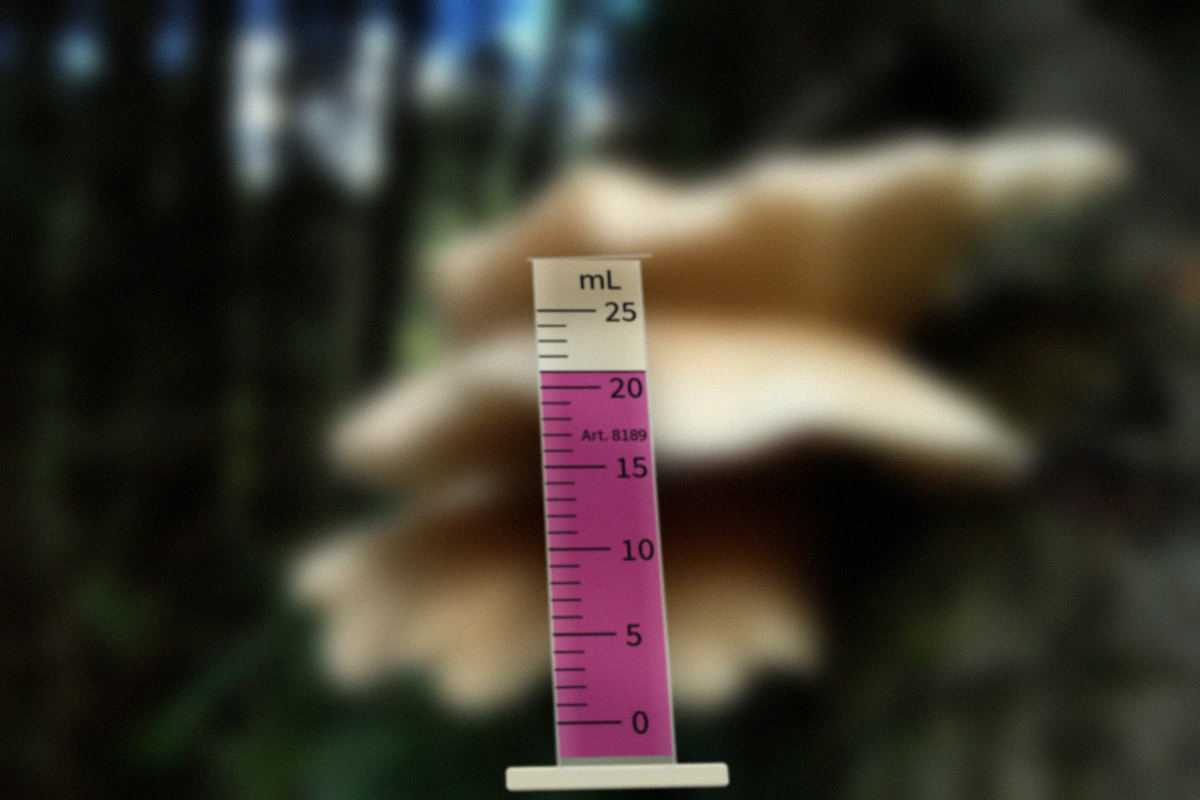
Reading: **21** mL
